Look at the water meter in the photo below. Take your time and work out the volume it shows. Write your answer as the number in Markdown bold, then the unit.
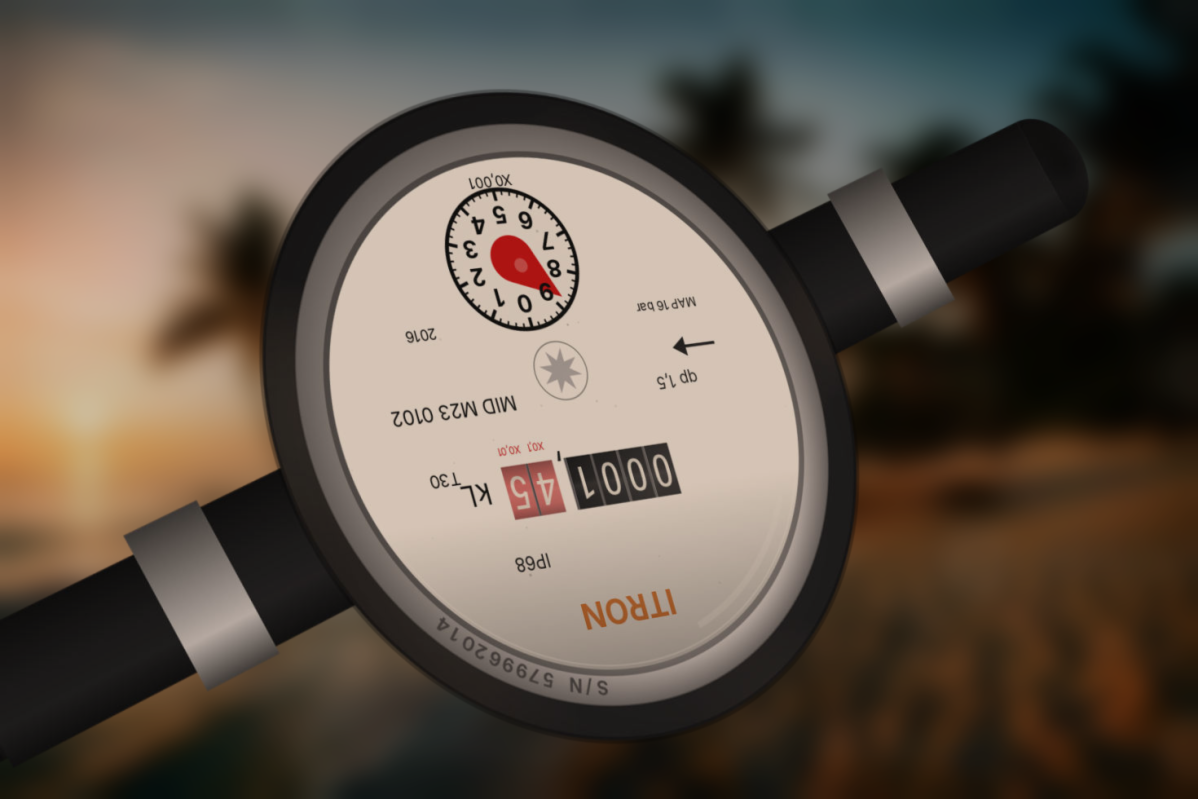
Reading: **1.458** kL
